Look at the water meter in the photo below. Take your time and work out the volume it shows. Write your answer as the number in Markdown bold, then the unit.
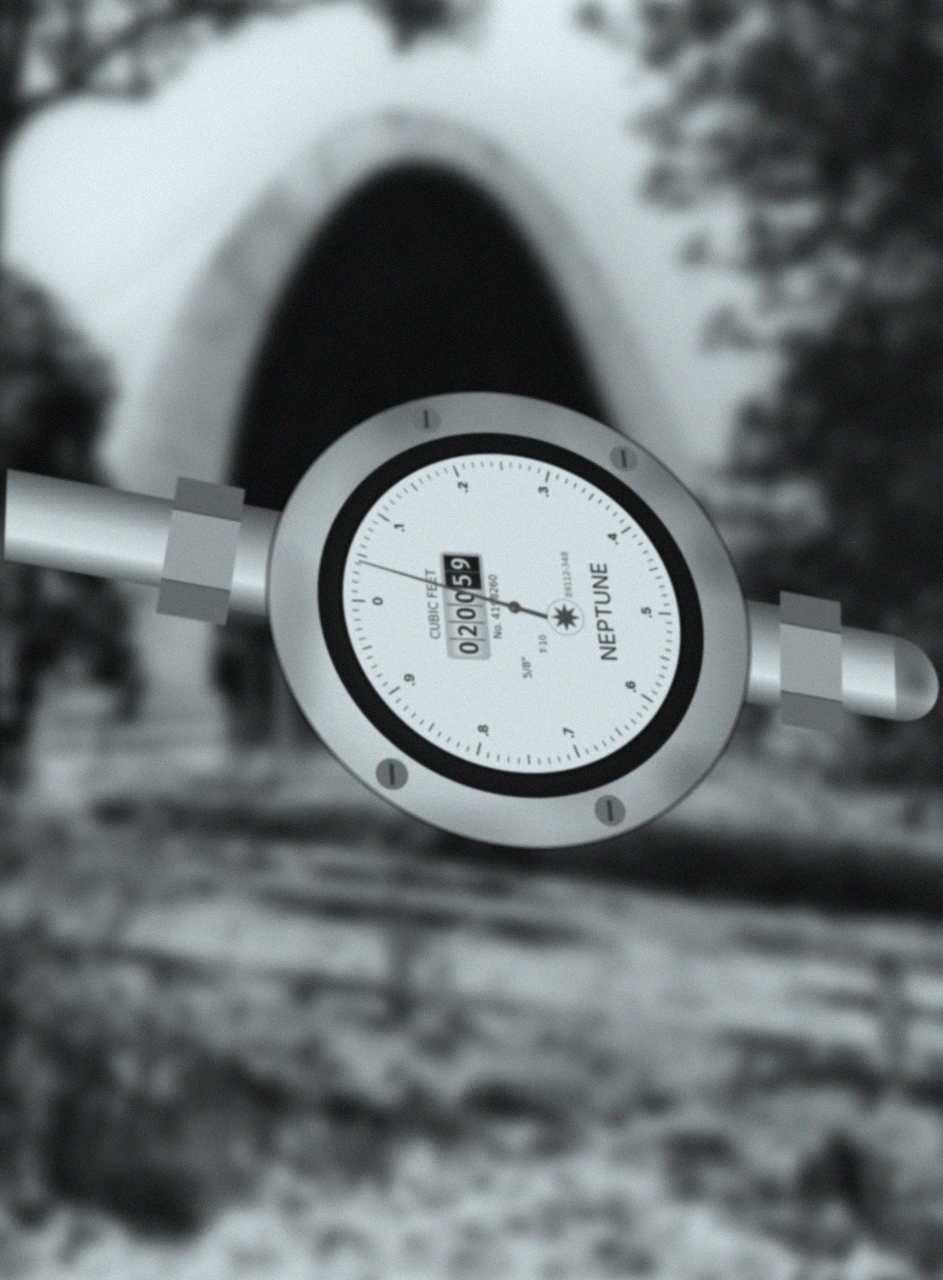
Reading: **20059.04** ft³
